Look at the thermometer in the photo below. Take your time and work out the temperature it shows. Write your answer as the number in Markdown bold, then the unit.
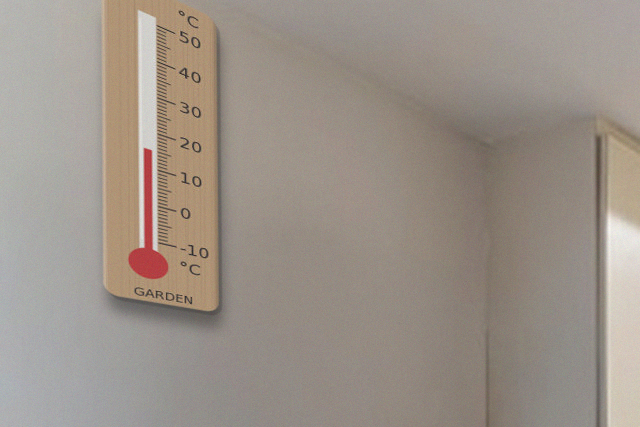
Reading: **15** °C
